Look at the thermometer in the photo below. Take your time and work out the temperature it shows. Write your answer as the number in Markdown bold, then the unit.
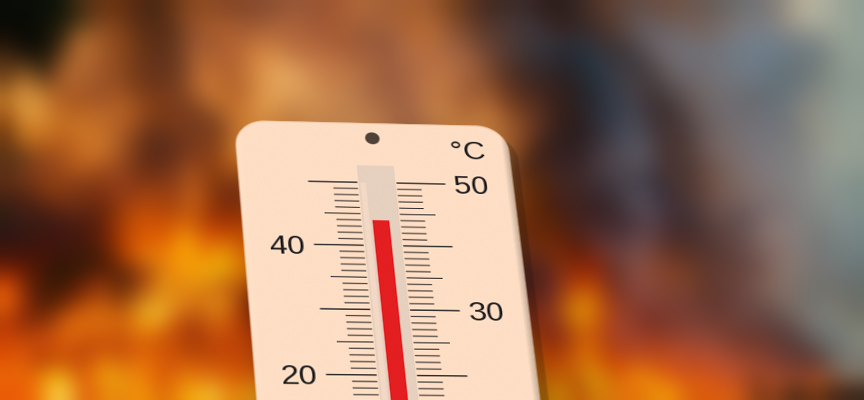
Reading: **44** °C
